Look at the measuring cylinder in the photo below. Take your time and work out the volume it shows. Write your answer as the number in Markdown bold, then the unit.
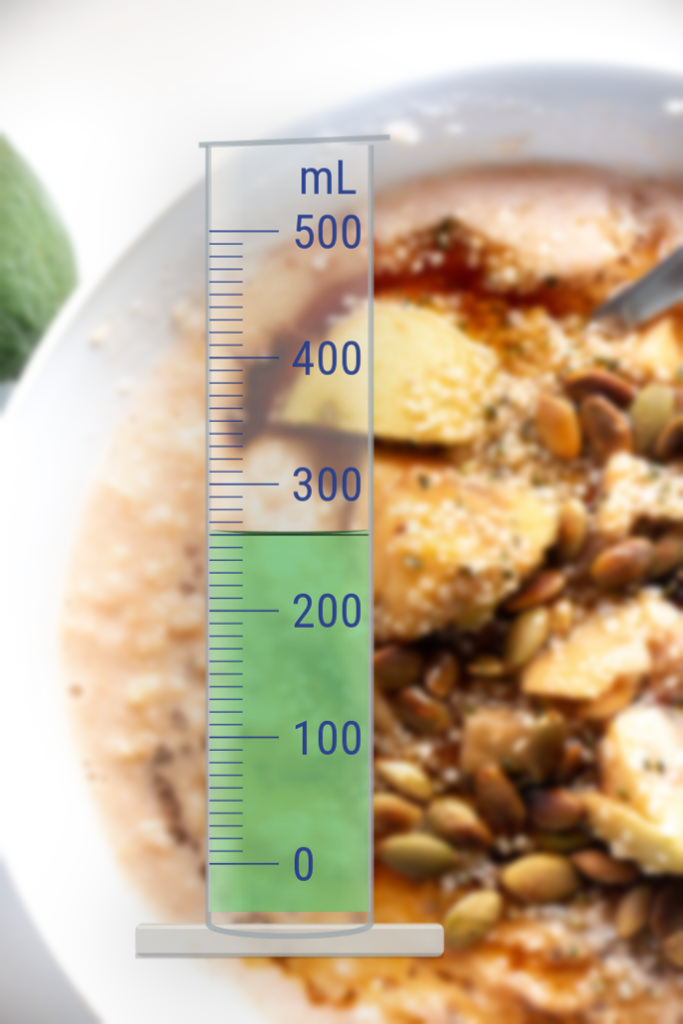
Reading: **260** mL
